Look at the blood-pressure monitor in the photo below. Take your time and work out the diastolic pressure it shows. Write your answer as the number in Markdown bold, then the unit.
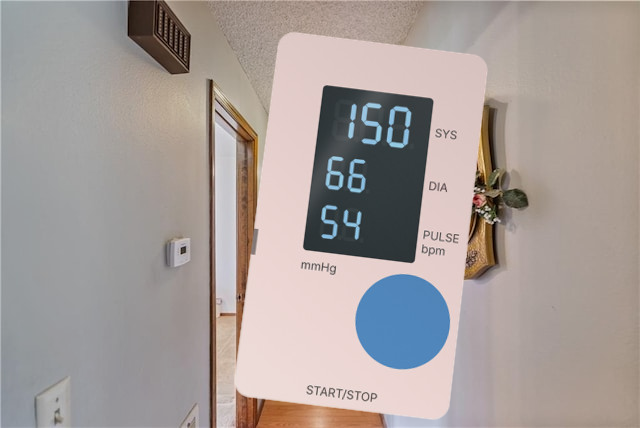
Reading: **66** mmHg
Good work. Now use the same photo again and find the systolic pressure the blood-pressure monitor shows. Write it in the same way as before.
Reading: **150** mmHg
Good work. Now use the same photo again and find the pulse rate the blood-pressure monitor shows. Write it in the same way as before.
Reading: **54** bpm
